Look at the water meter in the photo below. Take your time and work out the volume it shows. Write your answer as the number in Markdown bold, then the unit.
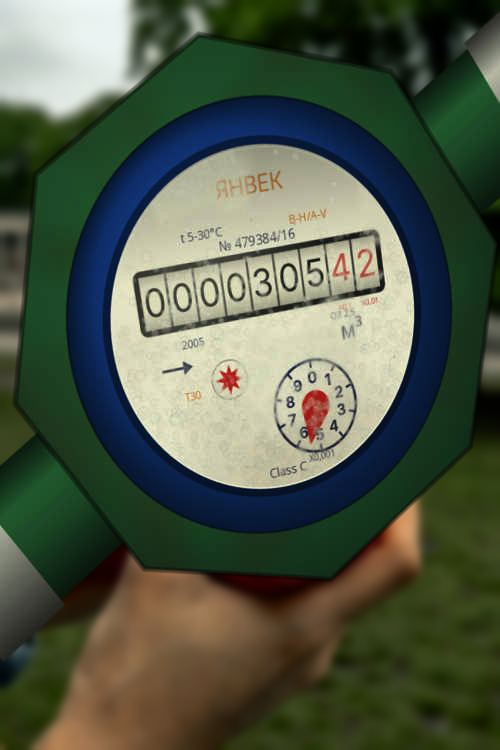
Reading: **305.425** m³
